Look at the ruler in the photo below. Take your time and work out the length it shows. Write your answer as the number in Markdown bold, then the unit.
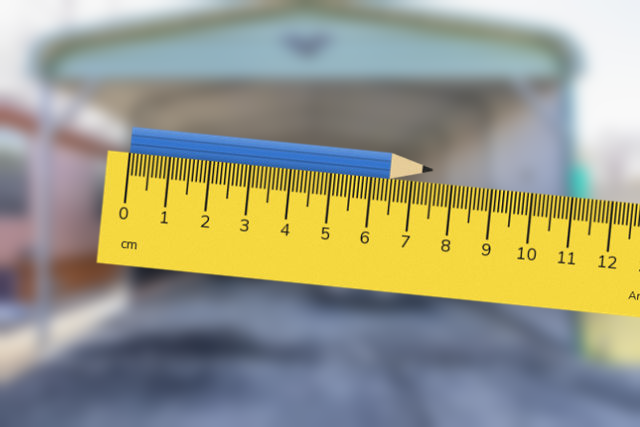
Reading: **7.5** cm
